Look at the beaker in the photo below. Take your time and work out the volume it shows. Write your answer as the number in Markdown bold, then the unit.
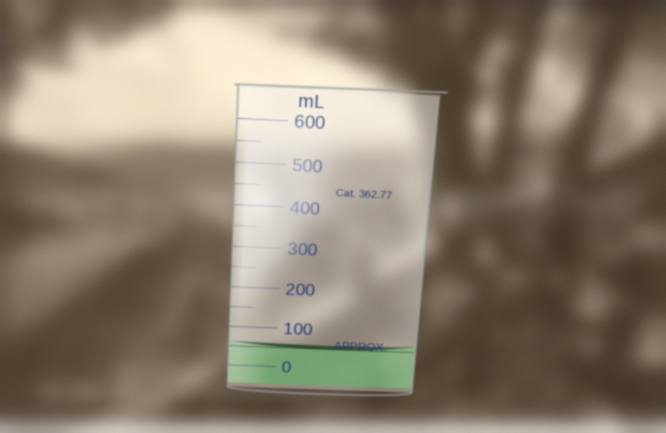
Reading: **50** mL
